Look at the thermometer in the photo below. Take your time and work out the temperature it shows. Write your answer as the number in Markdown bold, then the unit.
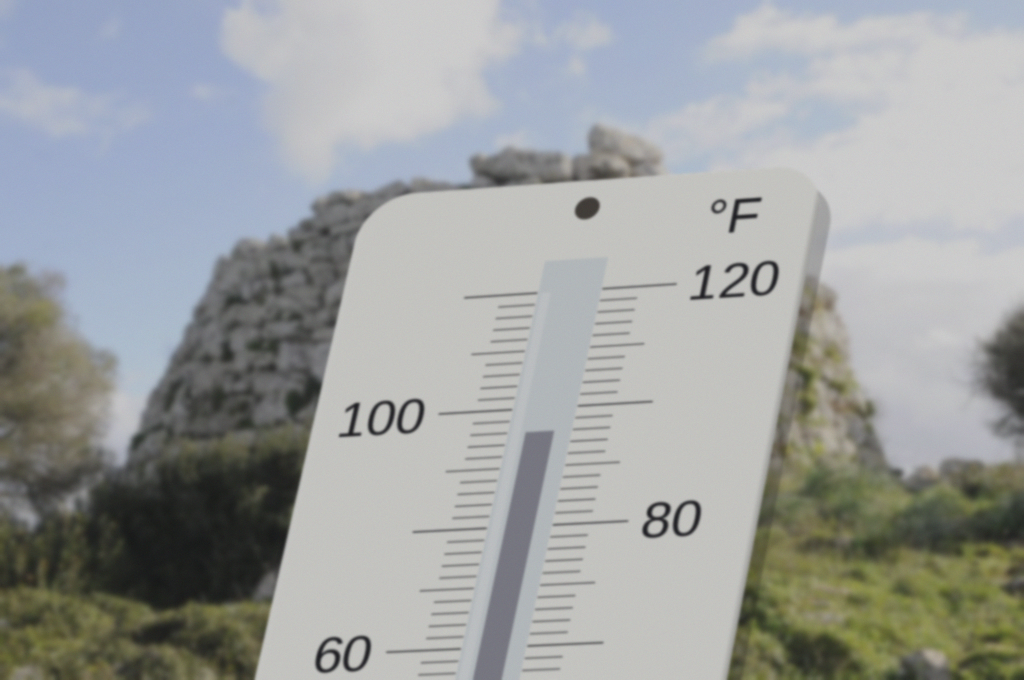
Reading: **96** °F
